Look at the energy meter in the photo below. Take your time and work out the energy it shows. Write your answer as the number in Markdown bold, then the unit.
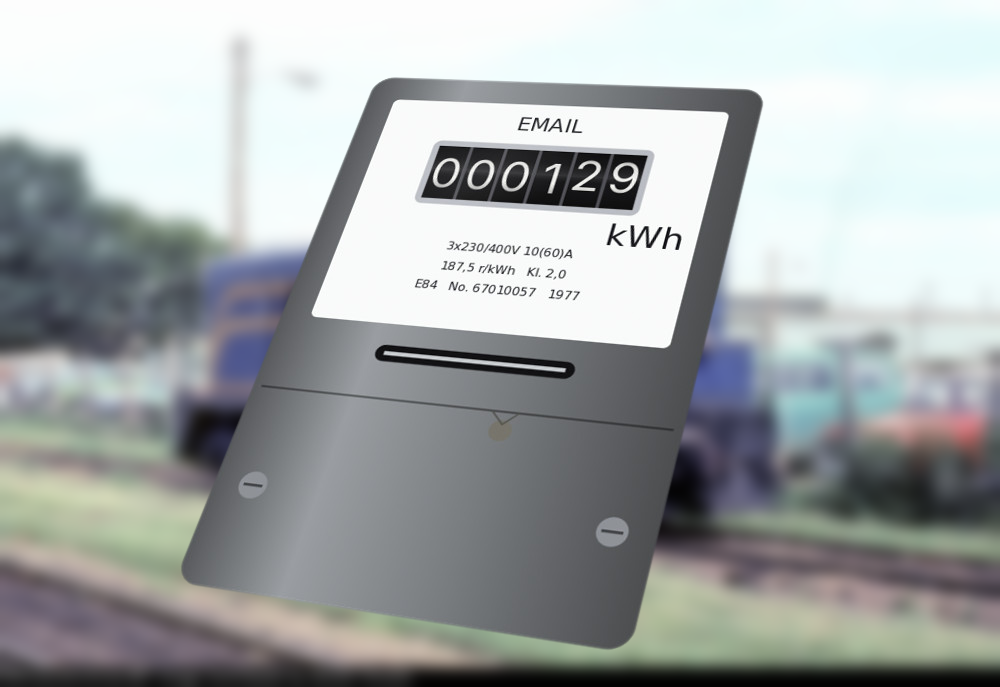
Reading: **129** kWh
